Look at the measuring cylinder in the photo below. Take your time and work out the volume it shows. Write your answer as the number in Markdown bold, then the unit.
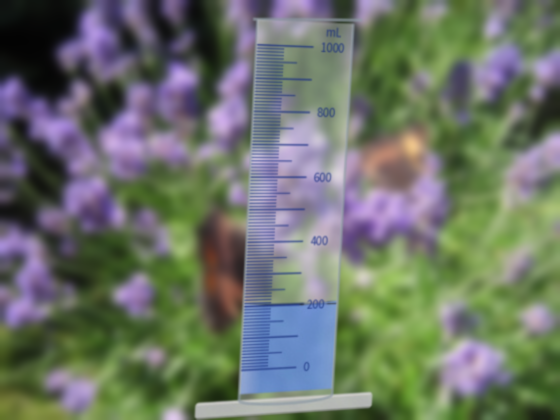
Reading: **200** mL
